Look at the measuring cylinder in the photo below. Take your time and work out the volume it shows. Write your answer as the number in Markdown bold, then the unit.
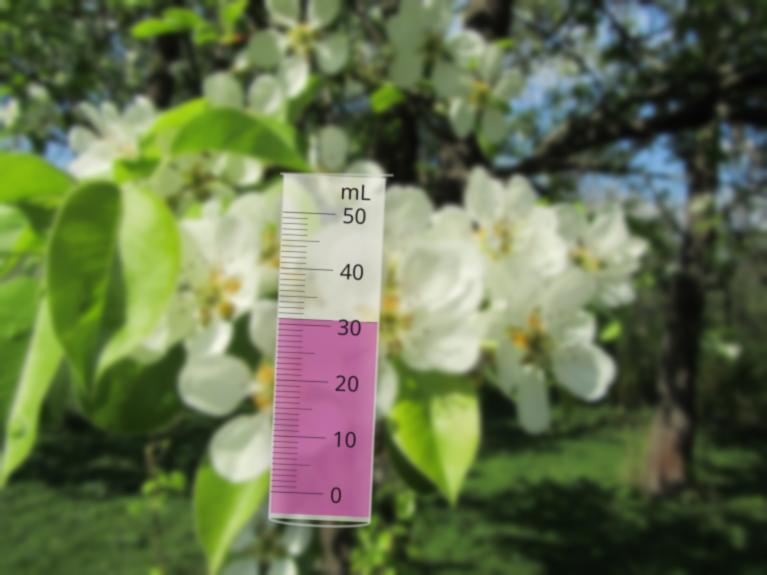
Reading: **31** mL
